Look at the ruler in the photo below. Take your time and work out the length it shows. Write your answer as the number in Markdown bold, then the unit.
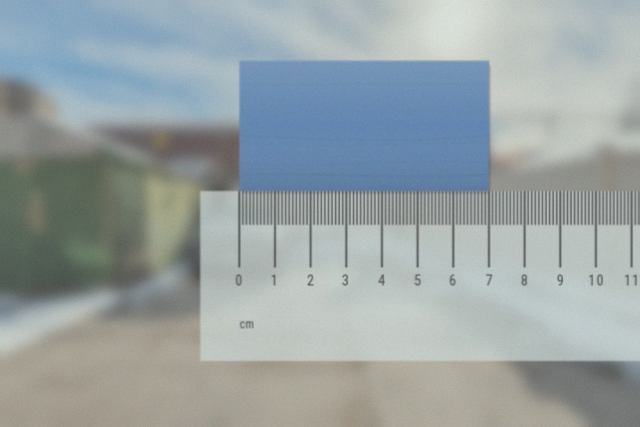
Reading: **7** cm
